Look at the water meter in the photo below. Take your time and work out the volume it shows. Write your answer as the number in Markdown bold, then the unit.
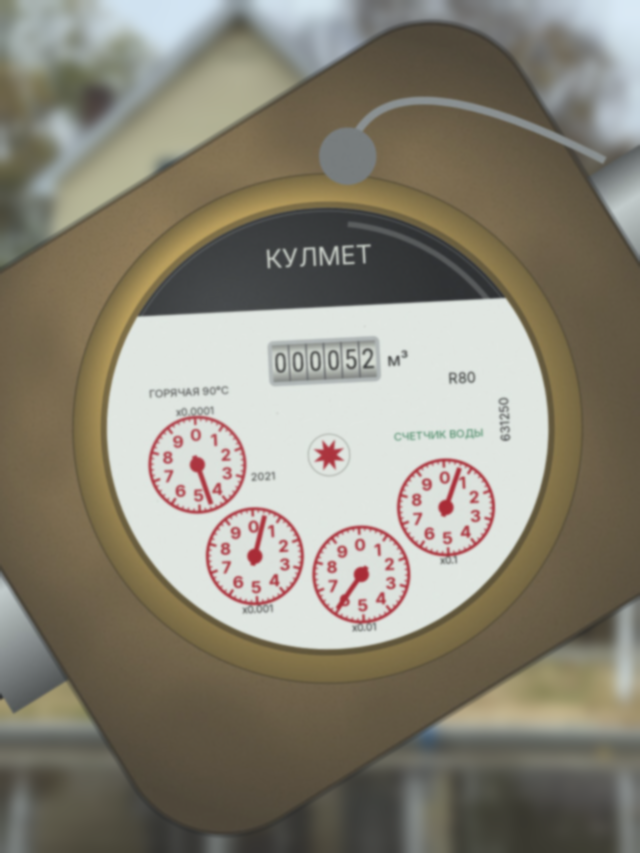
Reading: **52.0604** m³
